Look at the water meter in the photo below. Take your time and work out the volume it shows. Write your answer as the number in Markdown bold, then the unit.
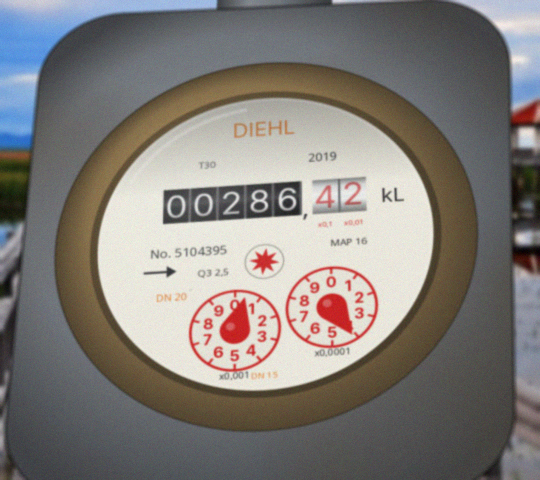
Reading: **286.4204** kL
